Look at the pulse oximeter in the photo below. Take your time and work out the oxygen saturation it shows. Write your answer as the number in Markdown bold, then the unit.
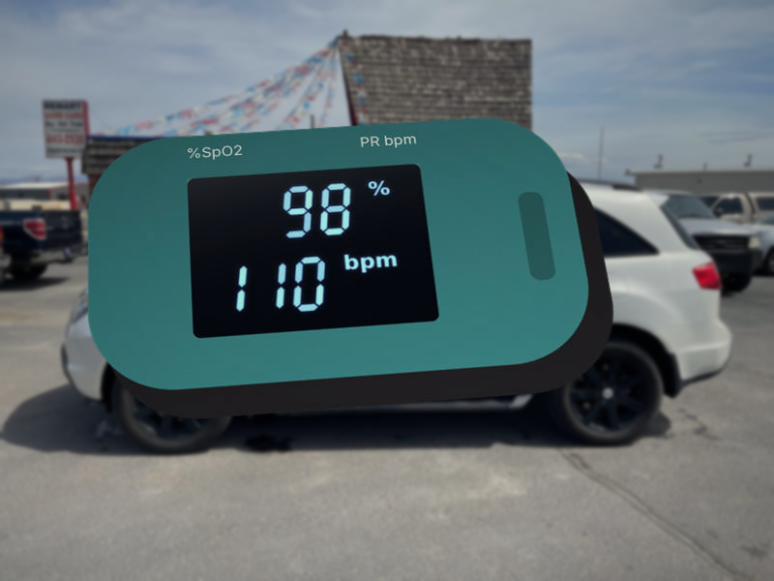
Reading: **98** %
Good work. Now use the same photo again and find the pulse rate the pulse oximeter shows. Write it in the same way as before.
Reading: **110** bpm
